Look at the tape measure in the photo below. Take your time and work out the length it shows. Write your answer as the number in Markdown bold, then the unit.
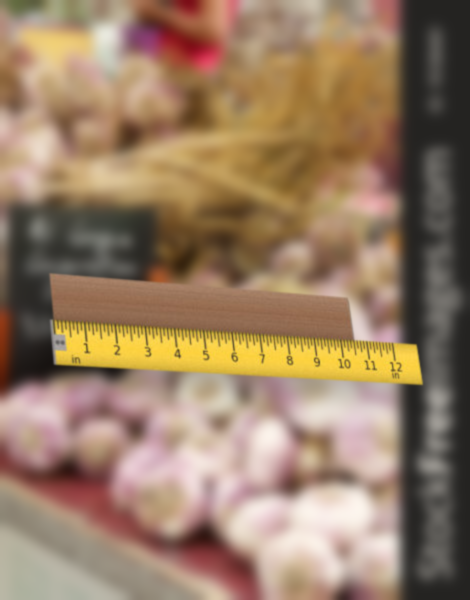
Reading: **10.5** in
